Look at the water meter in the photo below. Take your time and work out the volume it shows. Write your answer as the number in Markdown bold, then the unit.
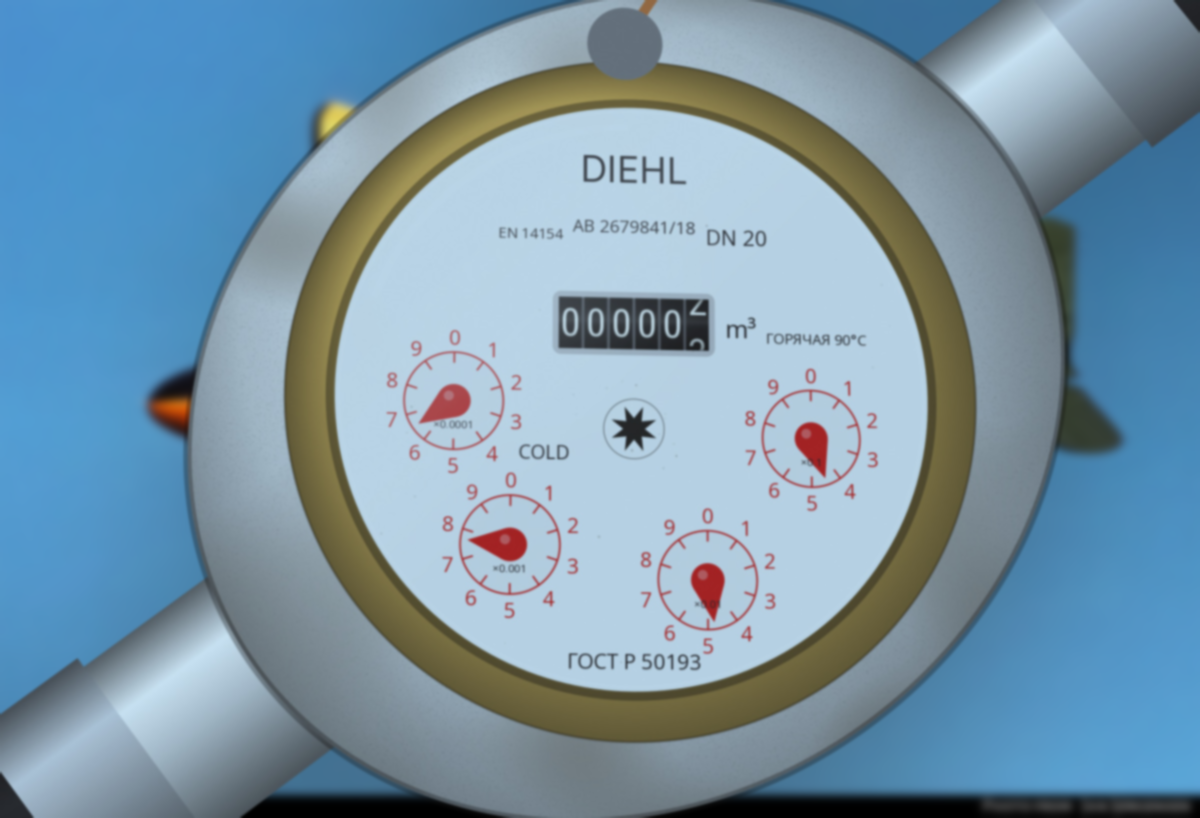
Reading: **2.4476** m³
